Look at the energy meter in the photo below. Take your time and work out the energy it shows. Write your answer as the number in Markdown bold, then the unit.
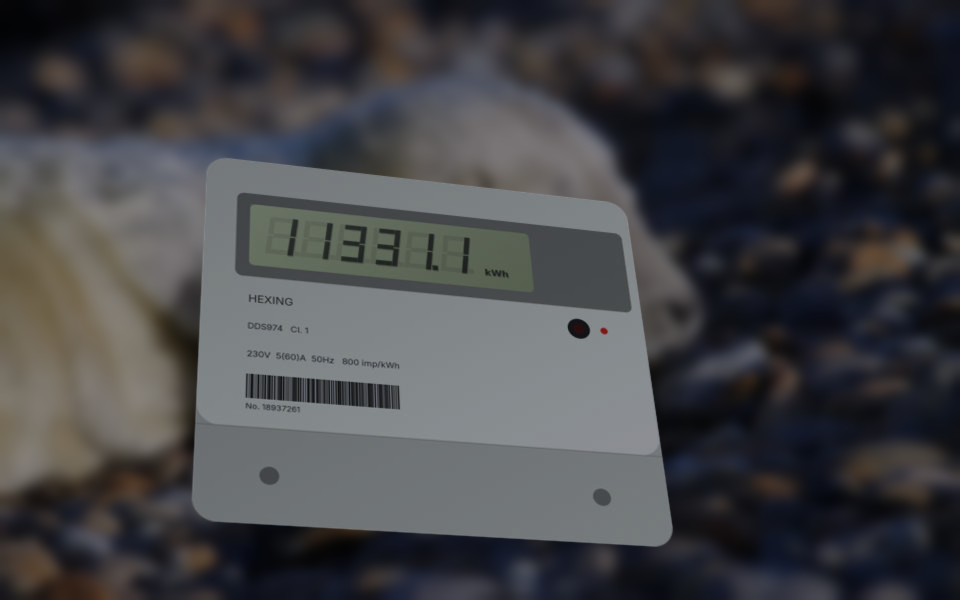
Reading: **11331.1** kWh
